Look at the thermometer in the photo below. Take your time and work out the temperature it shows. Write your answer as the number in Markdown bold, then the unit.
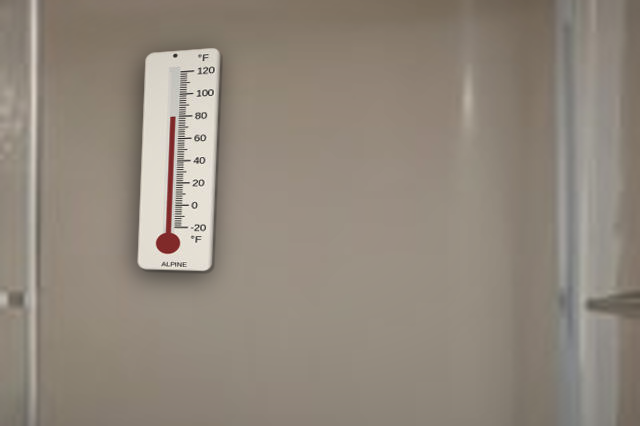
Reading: **80** °F
